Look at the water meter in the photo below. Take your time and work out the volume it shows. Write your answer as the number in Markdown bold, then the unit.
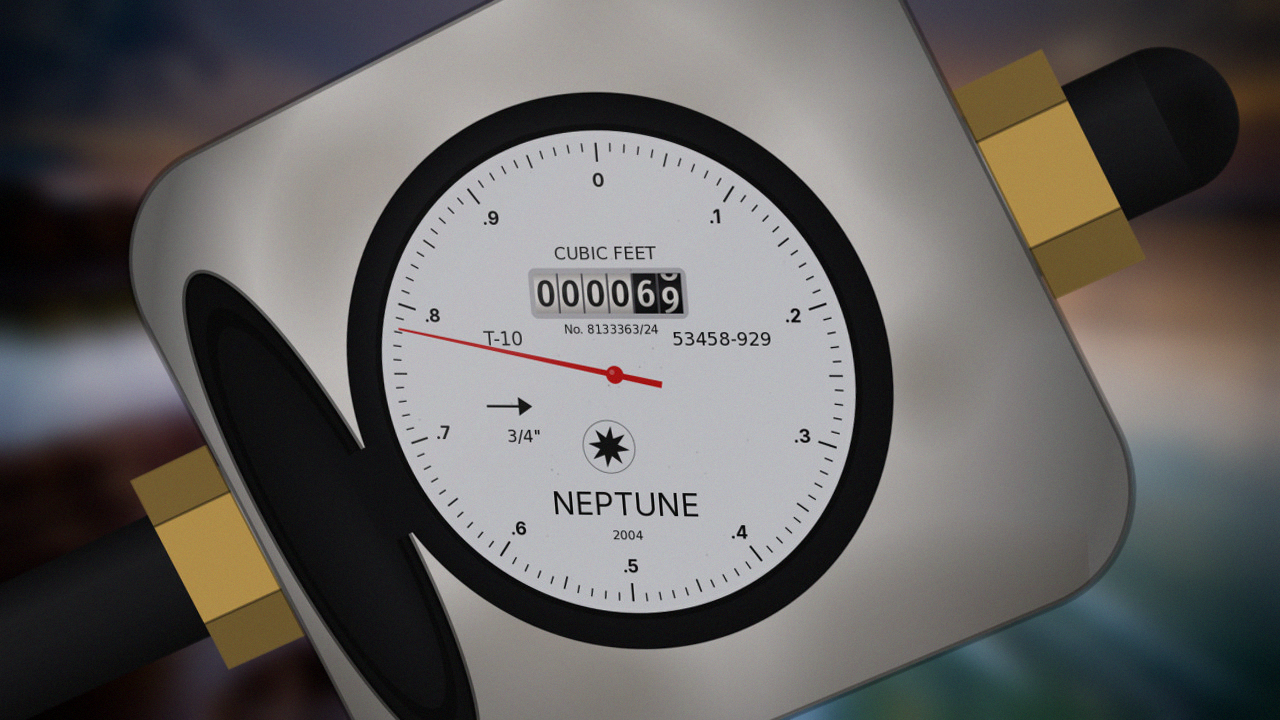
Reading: **68.78** ft³
